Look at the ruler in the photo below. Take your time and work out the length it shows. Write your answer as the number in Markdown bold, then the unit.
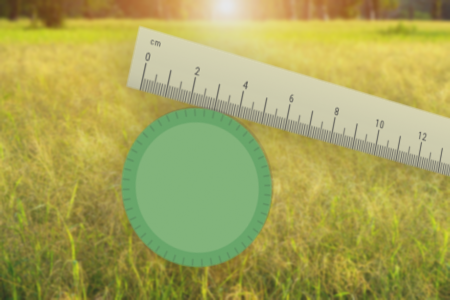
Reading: **6** cm
